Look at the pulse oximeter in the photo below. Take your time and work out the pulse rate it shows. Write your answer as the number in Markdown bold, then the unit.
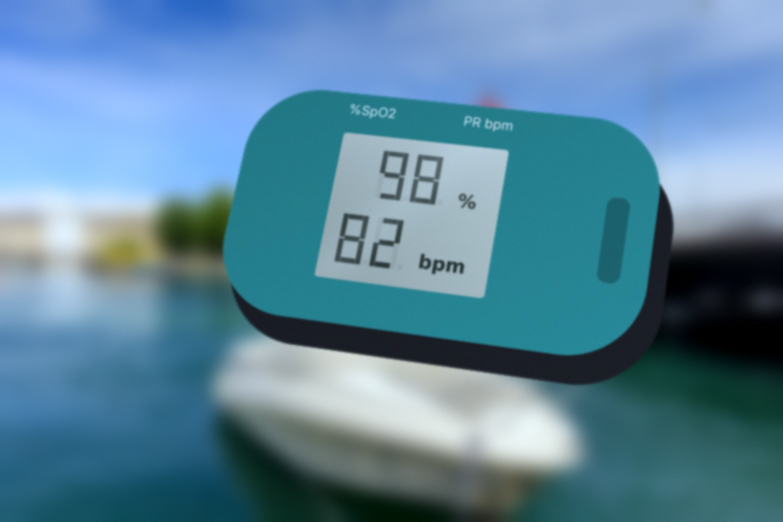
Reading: **82** bpm
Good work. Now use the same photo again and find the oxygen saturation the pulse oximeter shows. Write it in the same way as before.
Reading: **98** %
